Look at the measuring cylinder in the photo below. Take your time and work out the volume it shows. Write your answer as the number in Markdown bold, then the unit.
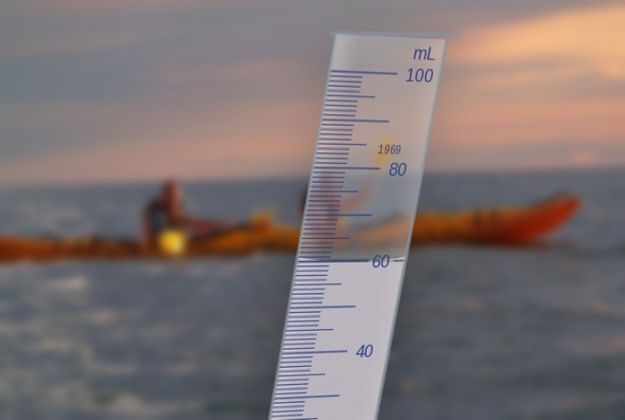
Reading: **60** mL
